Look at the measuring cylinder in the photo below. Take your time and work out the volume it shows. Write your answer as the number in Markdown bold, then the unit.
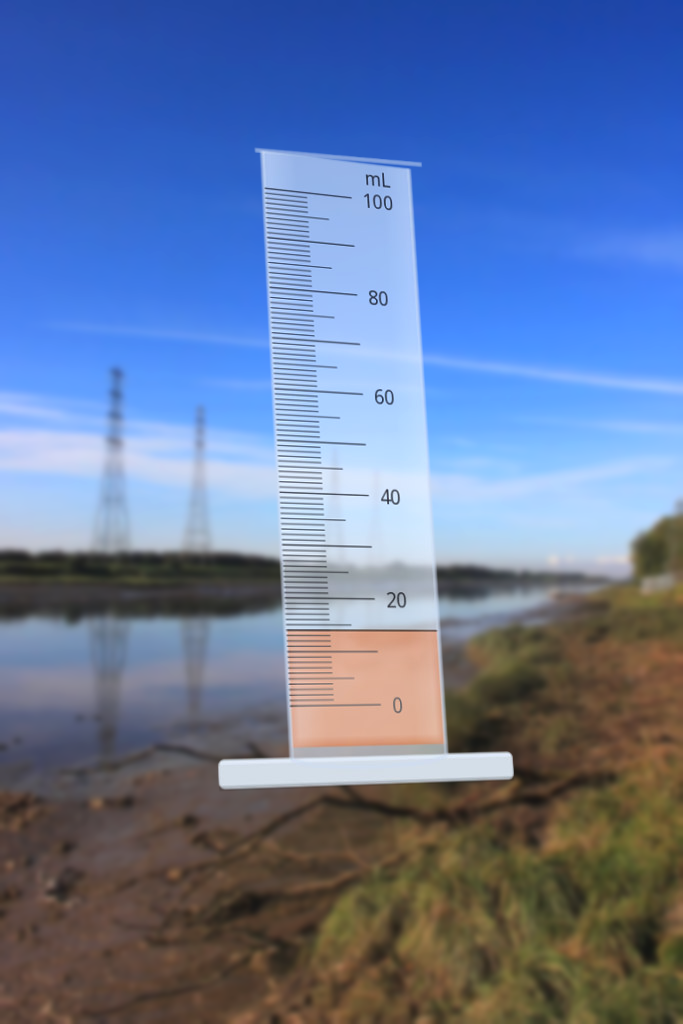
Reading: **14** mL
